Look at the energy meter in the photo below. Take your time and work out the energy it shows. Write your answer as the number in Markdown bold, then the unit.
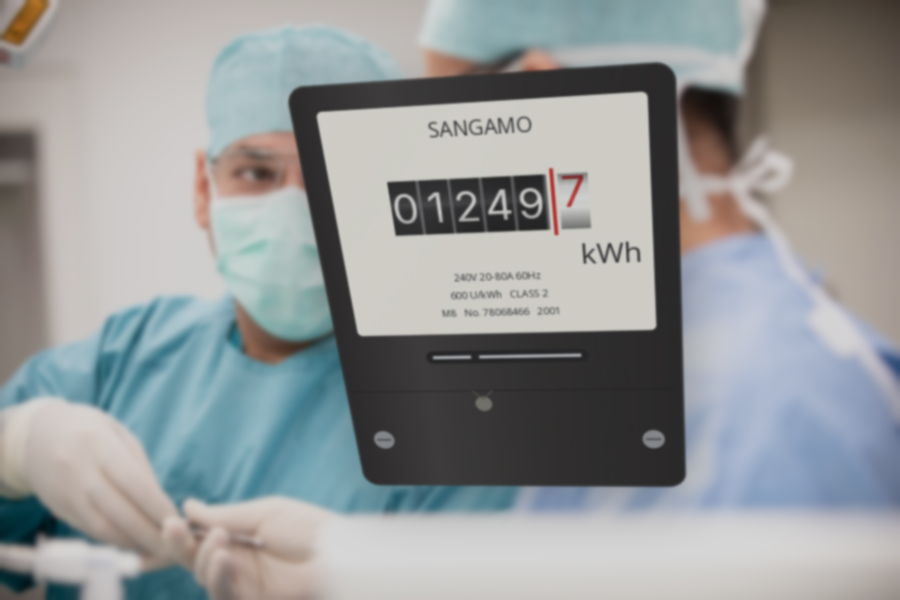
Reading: **1249.7** kWh
